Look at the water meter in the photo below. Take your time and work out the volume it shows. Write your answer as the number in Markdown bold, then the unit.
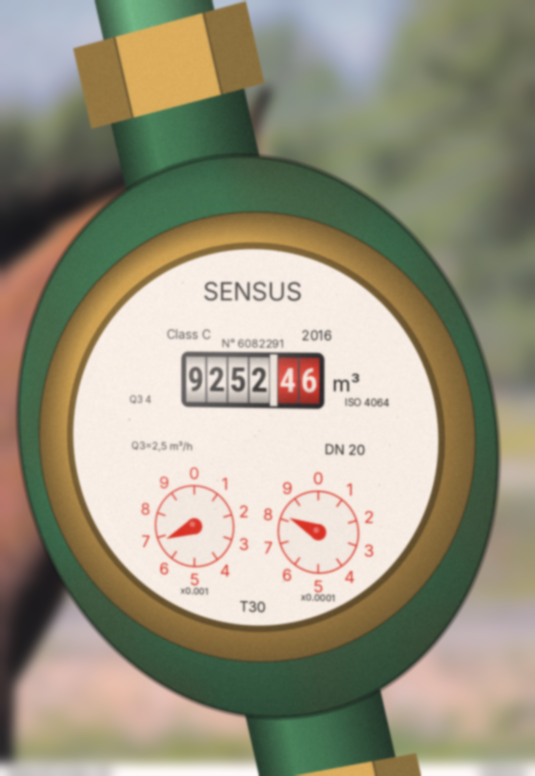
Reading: **9252.4668** m³
